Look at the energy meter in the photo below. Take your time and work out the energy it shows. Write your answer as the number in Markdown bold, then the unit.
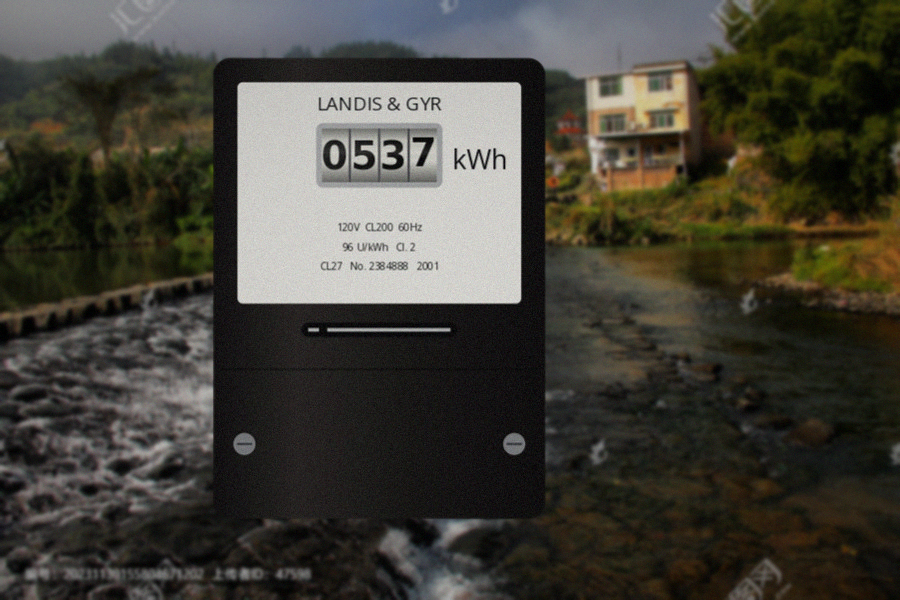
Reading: **537** kWh
